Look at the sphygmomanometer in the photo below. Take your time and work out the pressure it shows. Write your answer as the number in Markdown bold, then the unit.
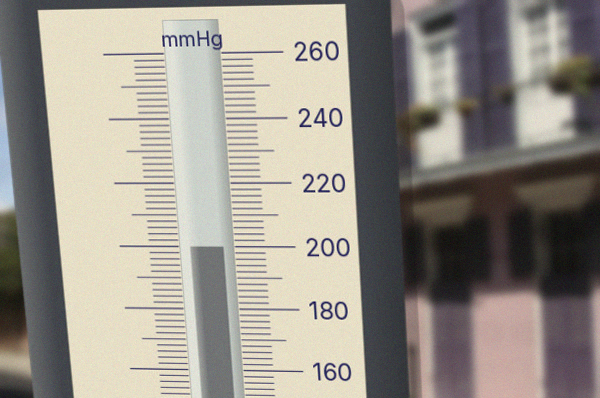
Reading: **200** mmHg
